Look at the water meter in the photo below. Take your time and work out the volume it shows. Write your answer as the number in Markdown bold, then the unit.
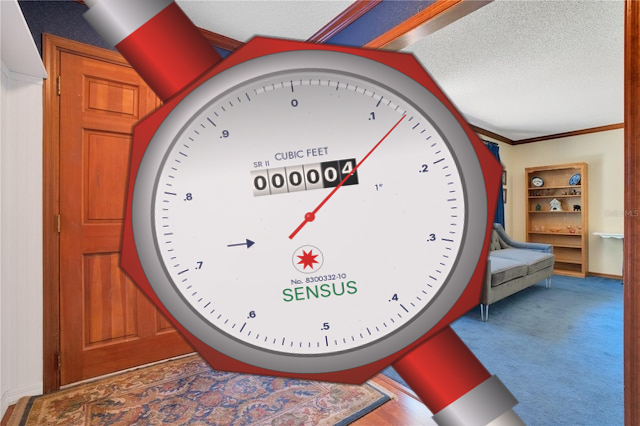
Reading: **4.13** ft³
